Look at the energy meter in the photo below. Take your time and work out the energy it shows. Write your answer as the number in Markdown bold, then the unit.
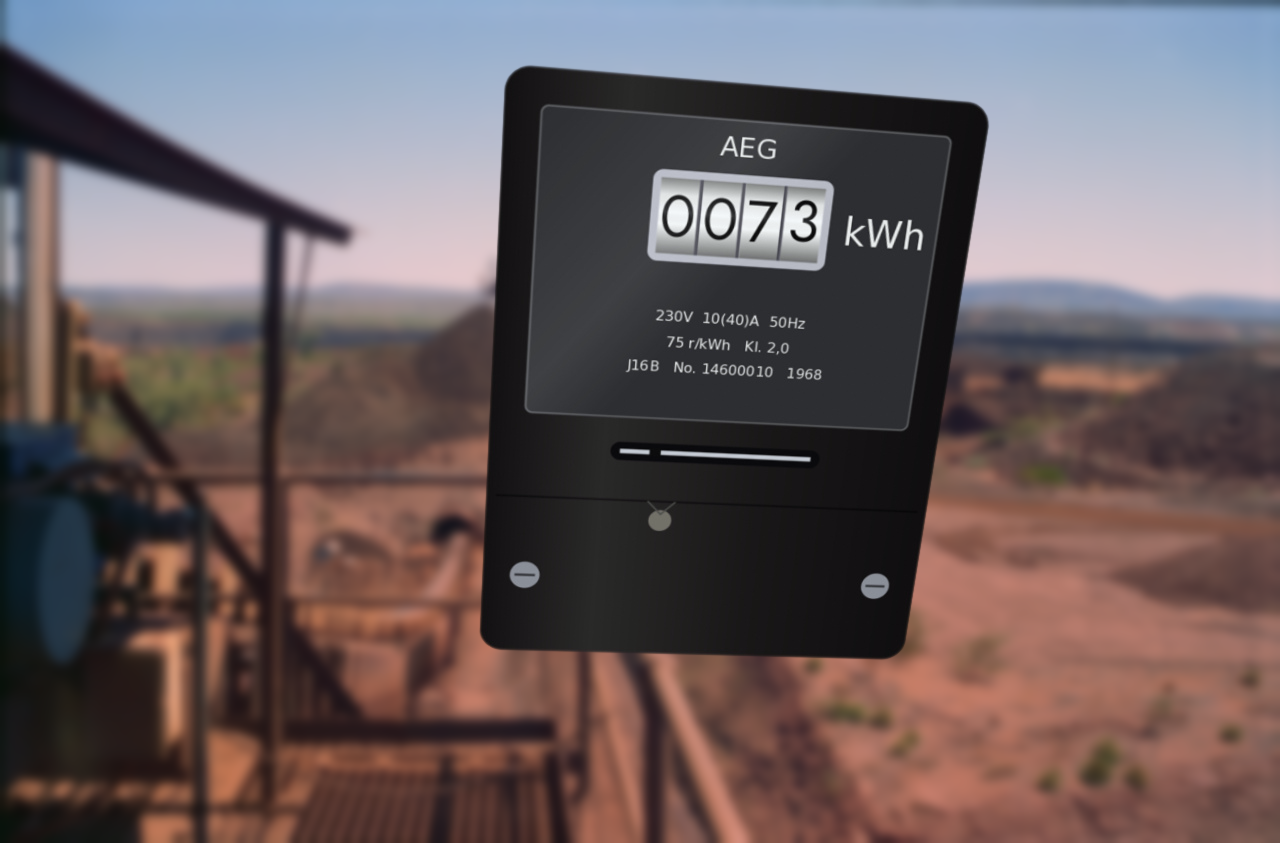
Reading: **73** kWh
